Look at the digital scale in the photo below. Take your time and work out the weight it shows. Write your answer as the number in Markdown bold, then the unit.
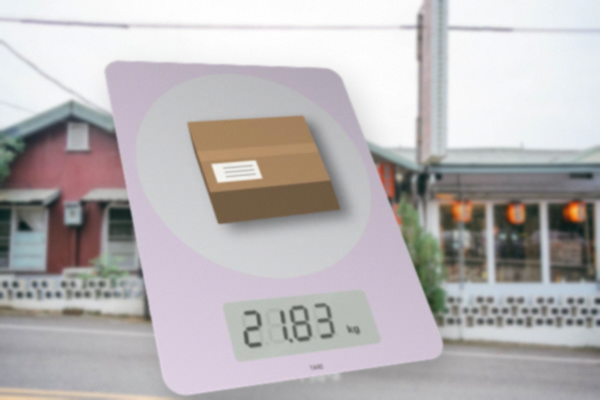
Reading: **21.83** kg
